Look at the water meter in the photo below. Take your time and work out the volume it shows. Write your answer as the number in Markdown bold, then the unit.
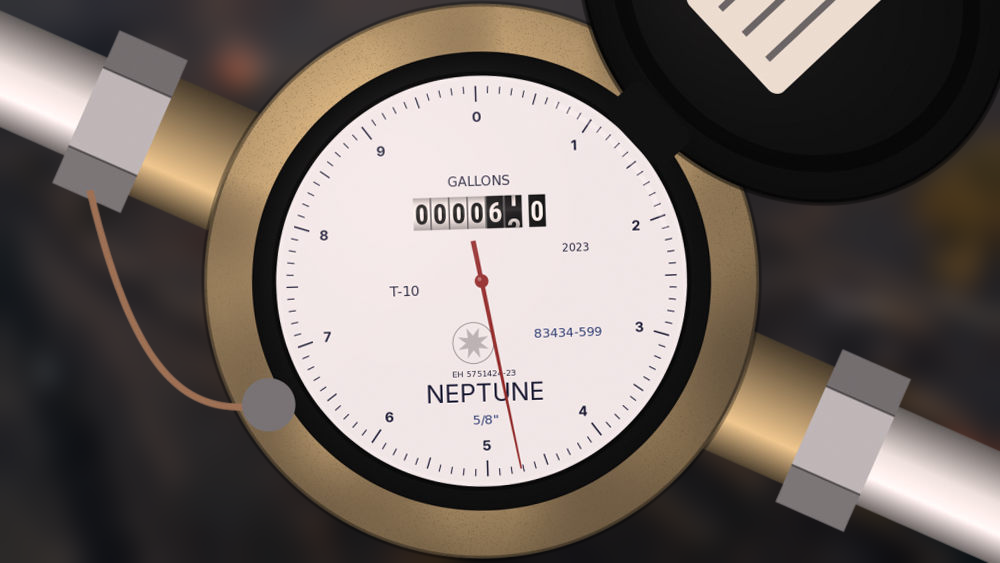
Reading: **614.7** gal
